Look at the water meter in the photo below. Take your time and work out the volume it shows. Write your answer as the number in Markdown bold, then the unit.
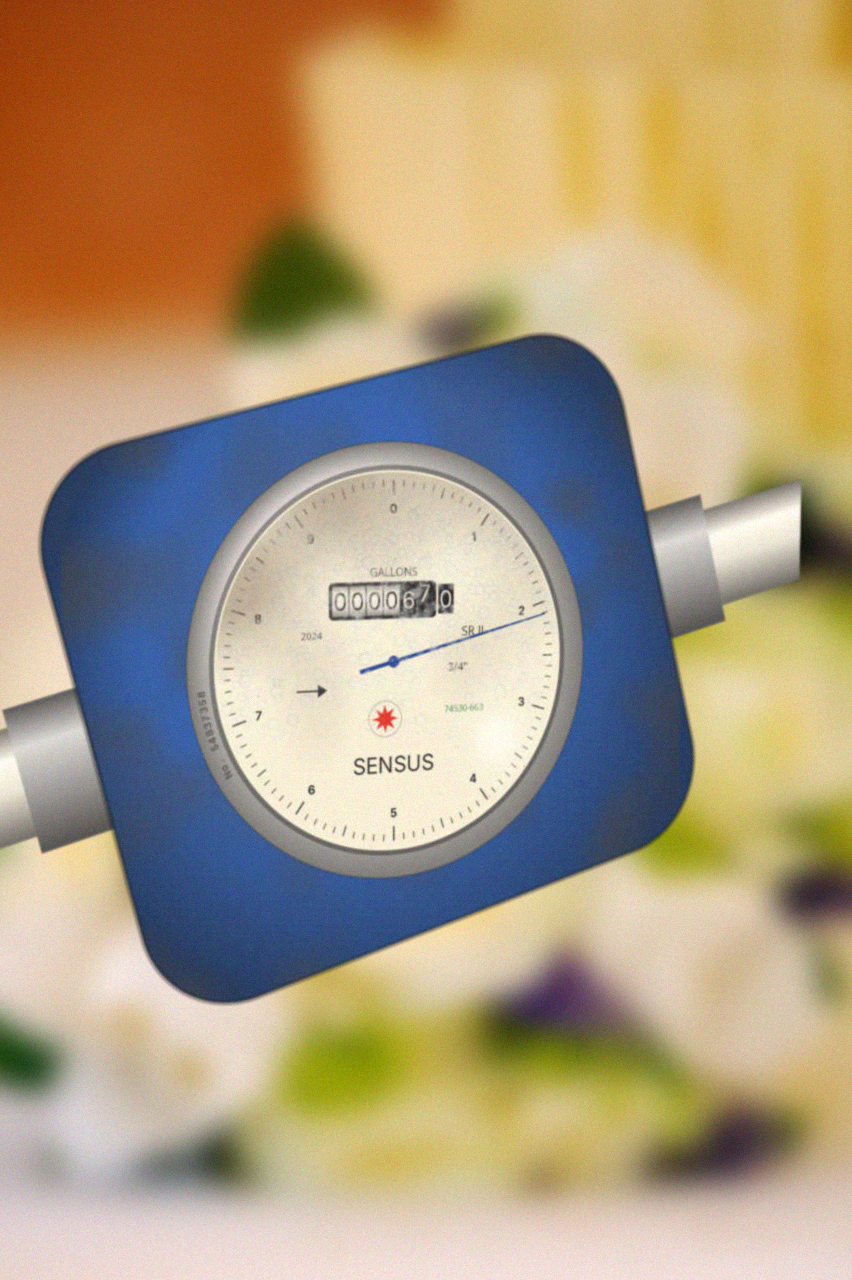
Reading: **672.1** gal
